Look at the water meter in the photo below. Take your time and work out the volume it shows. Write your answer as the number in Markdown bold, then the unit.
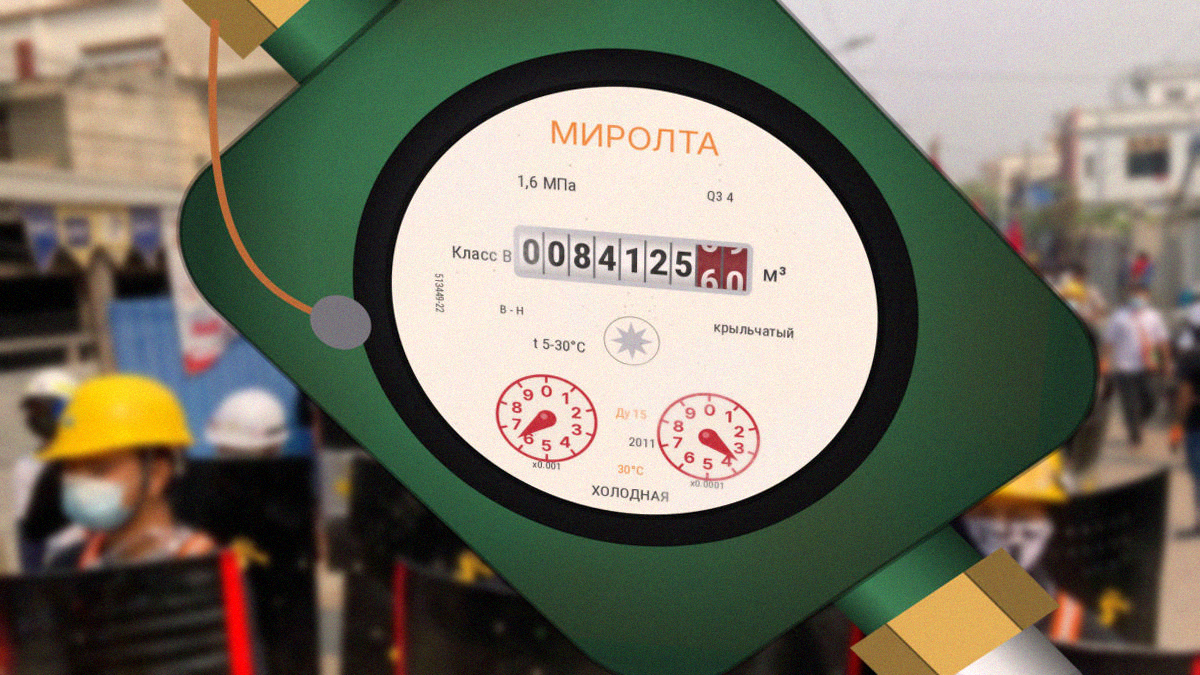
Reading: **84125.5963** m³
